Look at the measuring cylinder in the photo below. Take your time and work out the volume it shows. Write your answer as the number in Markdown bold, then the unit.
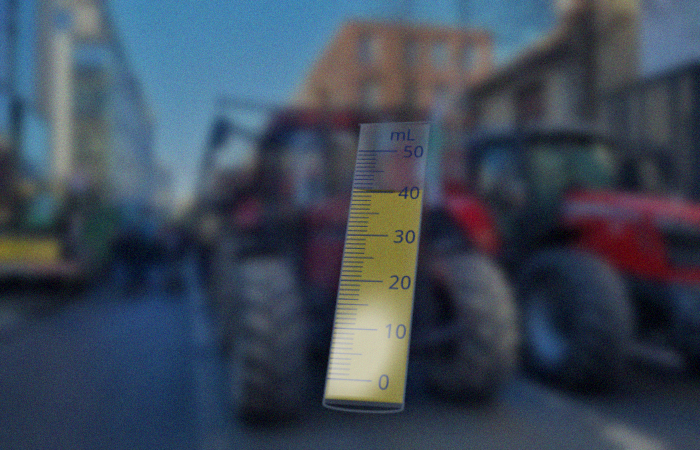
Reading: **40** mL
